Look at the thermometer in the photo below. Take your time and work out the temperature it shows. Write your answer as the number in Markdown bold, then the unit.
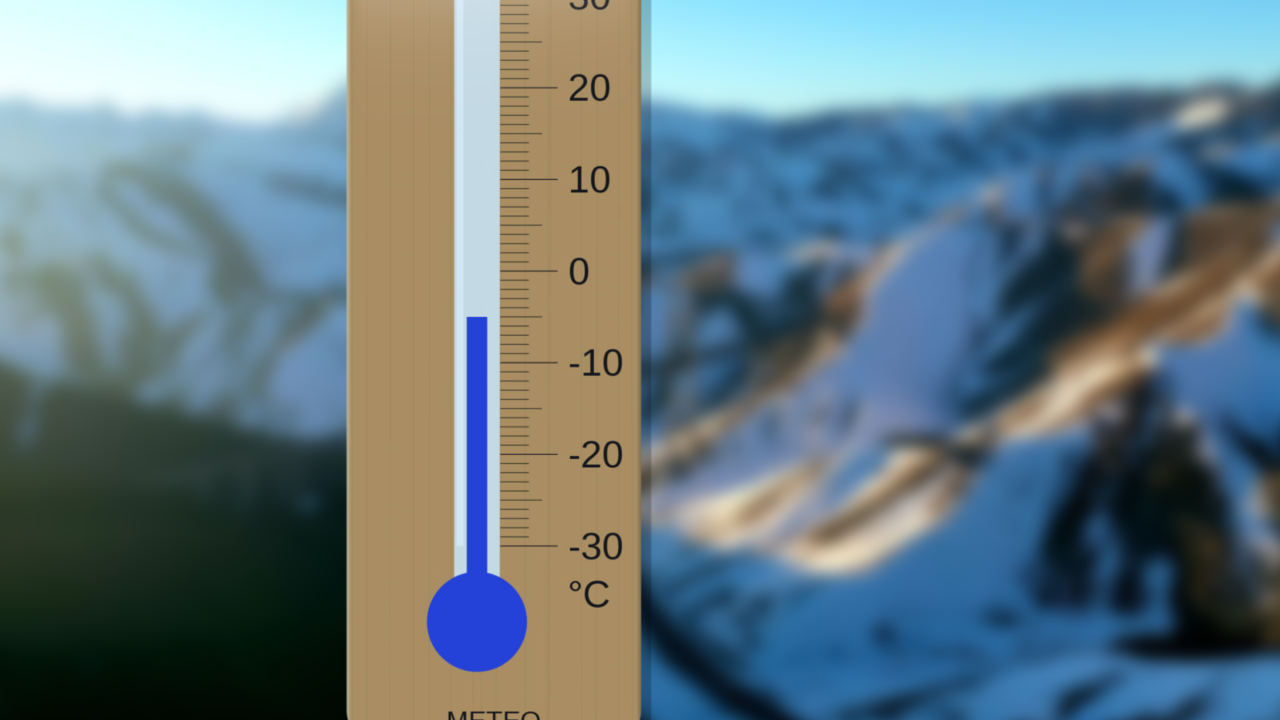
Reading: **-5** °C
